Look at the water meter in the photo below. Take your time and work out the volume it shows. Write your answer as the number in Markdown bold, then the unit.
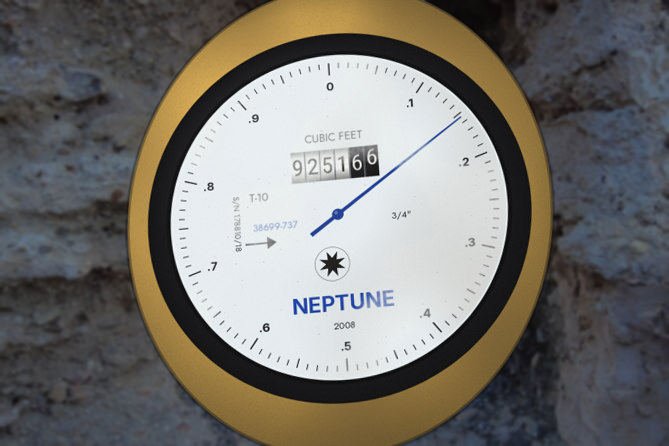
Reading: **925166.15** ft³
